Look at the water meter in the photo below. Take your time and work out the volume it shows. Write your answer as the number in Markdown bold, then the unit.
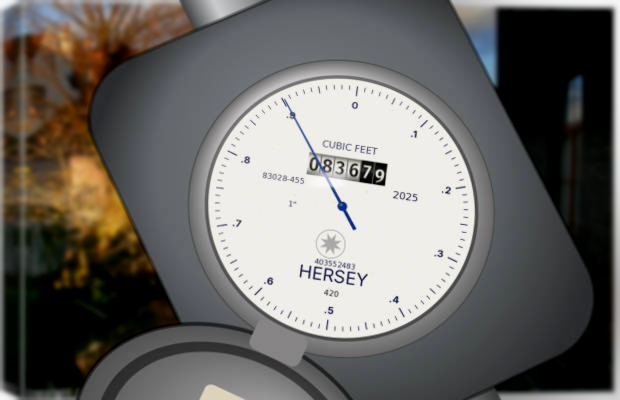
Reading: **83678.90** ft³
